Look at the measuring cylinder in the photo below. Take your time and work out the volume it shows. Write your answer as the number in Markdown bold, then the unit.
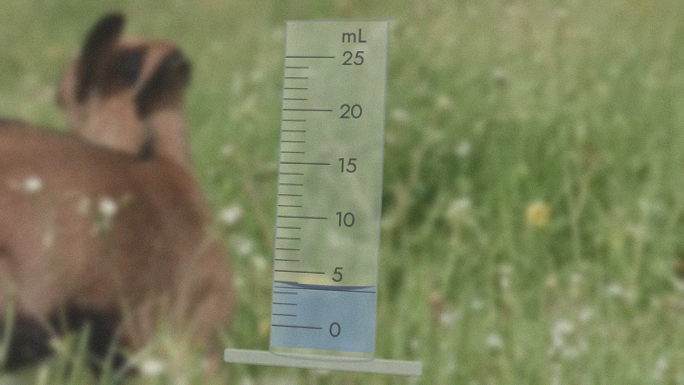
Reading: **3.5** mL
